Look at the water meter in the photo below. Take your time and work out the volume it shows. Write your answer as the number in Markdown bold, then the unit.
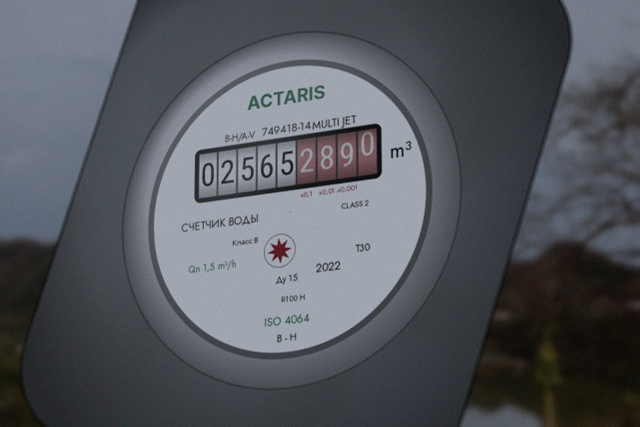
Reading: **2565.2890** m³
